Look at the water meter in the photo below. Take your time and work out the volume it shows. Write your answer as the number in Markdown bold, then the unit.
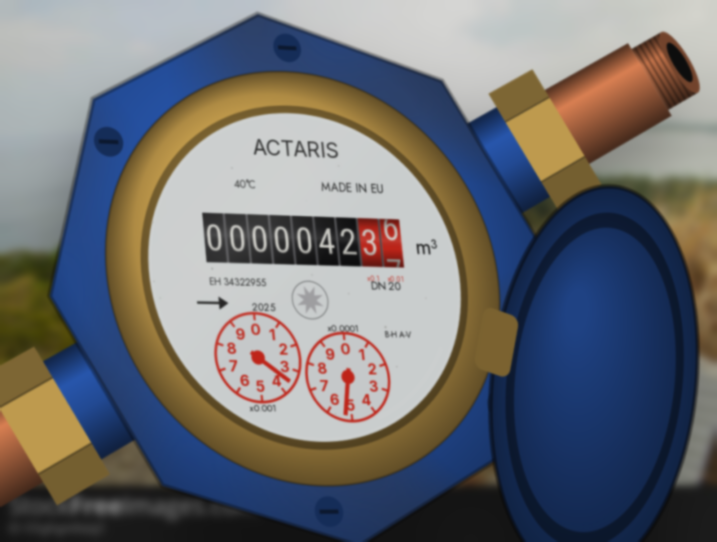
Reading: **42.3635** m³
